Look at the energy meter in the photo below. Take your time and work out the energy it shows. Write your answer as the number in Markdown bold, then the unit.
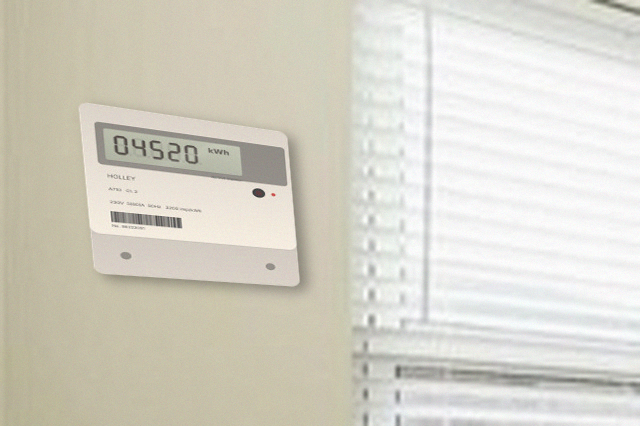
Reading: **4520** kWh
